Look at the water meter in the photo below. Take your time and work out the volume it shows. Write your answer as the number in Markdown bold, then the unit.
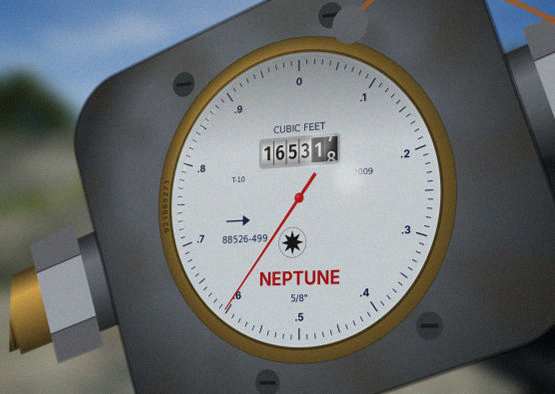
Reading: **165317.60** ft³
